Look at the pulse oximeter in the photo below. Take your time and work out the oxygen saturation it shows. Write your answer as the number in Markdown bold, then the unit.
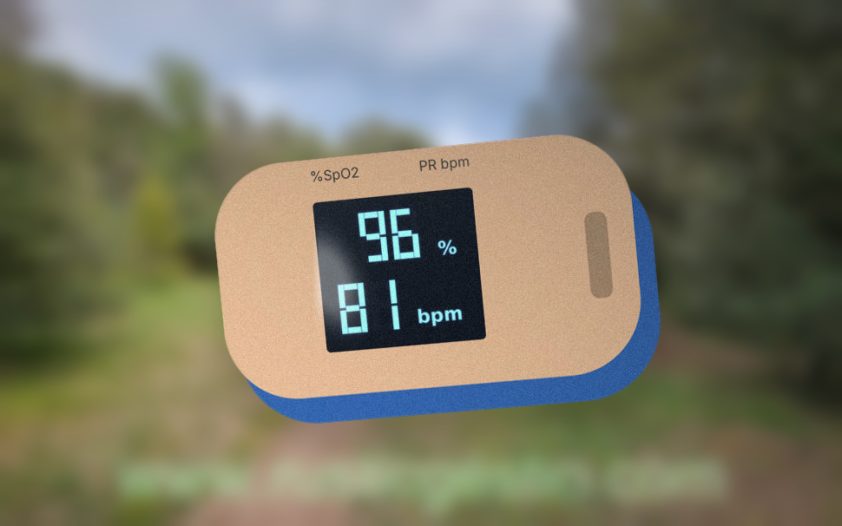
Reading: **96** %
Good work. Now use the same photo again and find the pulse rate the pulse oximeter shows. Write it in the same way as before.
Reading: **81** bpm
